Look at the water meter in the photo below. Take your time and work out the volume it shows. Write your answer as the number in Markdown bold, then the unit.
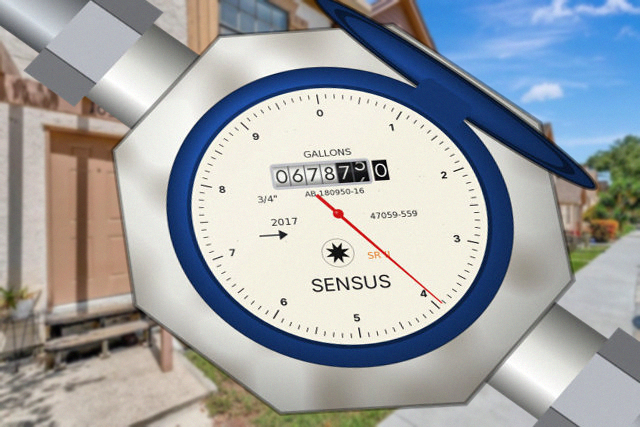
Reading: **678753.9** gal
